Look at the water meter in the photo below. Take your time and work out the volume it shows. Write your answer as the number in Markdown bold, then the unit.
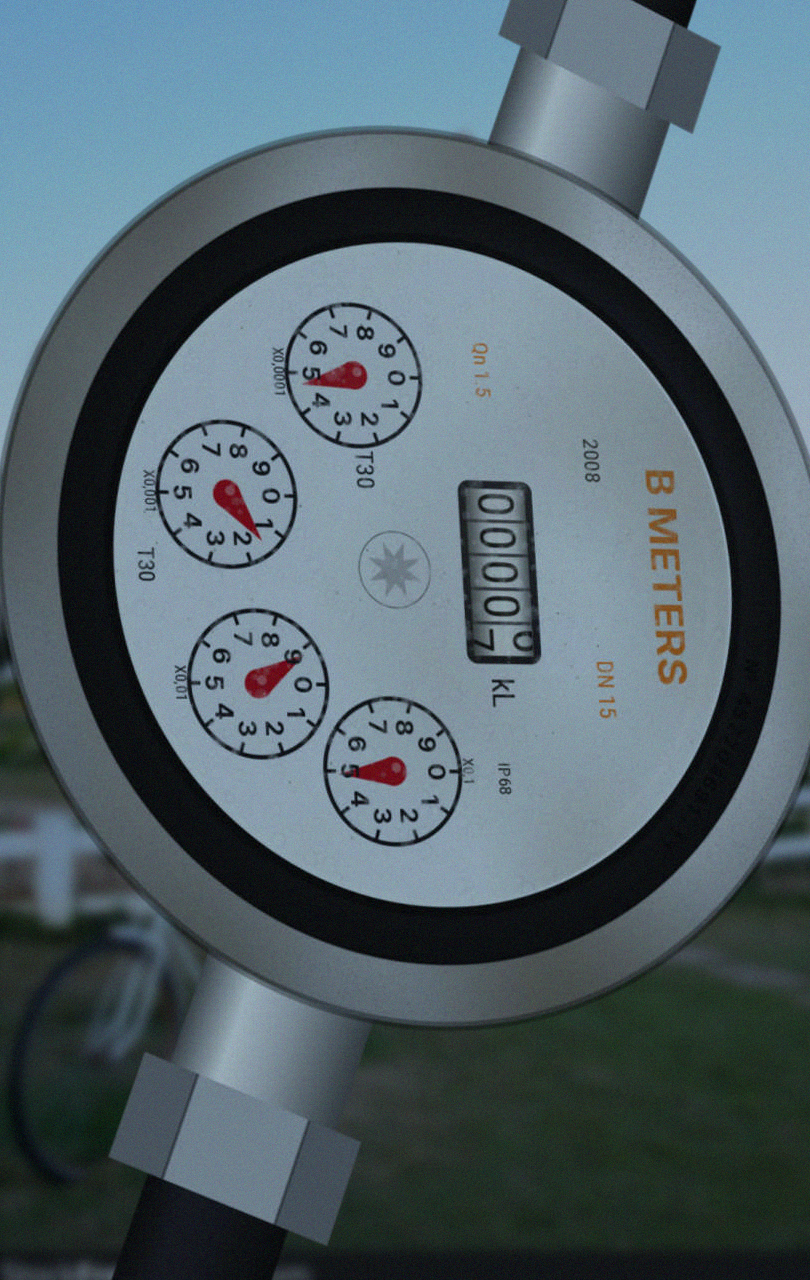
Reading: **6.4914** kL
